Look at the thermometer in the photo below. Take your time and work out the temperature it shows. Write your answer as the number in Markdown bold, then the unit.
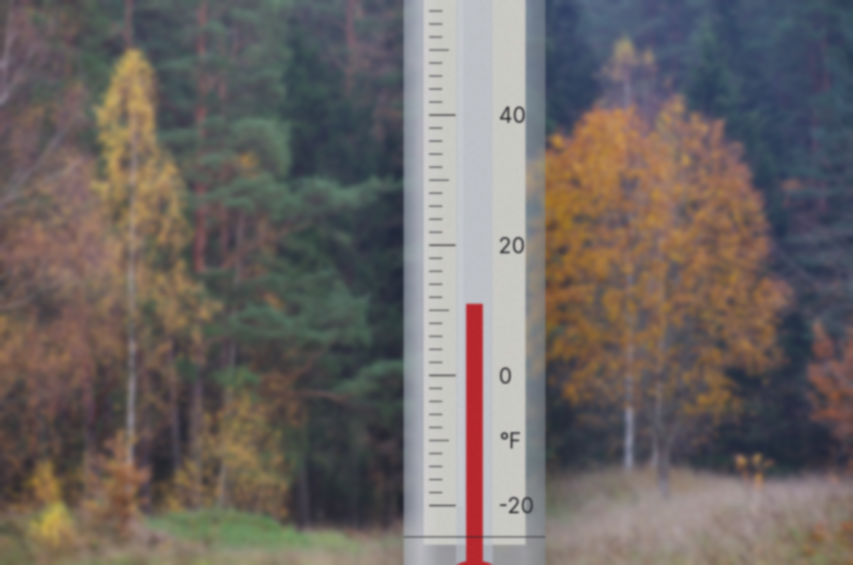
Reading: **11** °F
